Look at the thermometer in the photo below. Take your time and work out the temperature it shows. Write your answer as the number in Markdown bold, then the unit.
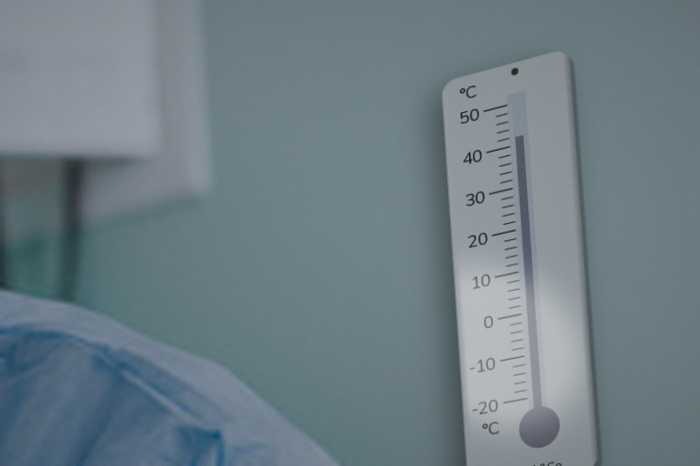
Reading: **42** °C
